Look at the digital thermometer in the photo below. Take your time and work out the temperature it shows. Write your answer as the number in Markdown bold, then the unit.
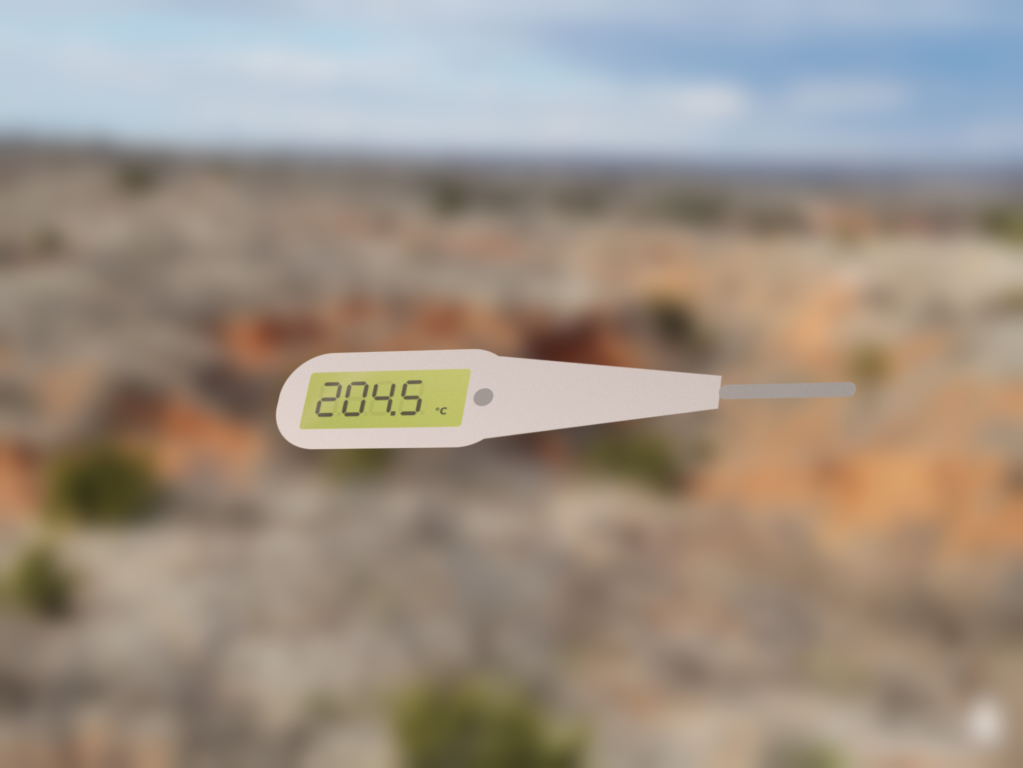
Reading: **204.5** °C
